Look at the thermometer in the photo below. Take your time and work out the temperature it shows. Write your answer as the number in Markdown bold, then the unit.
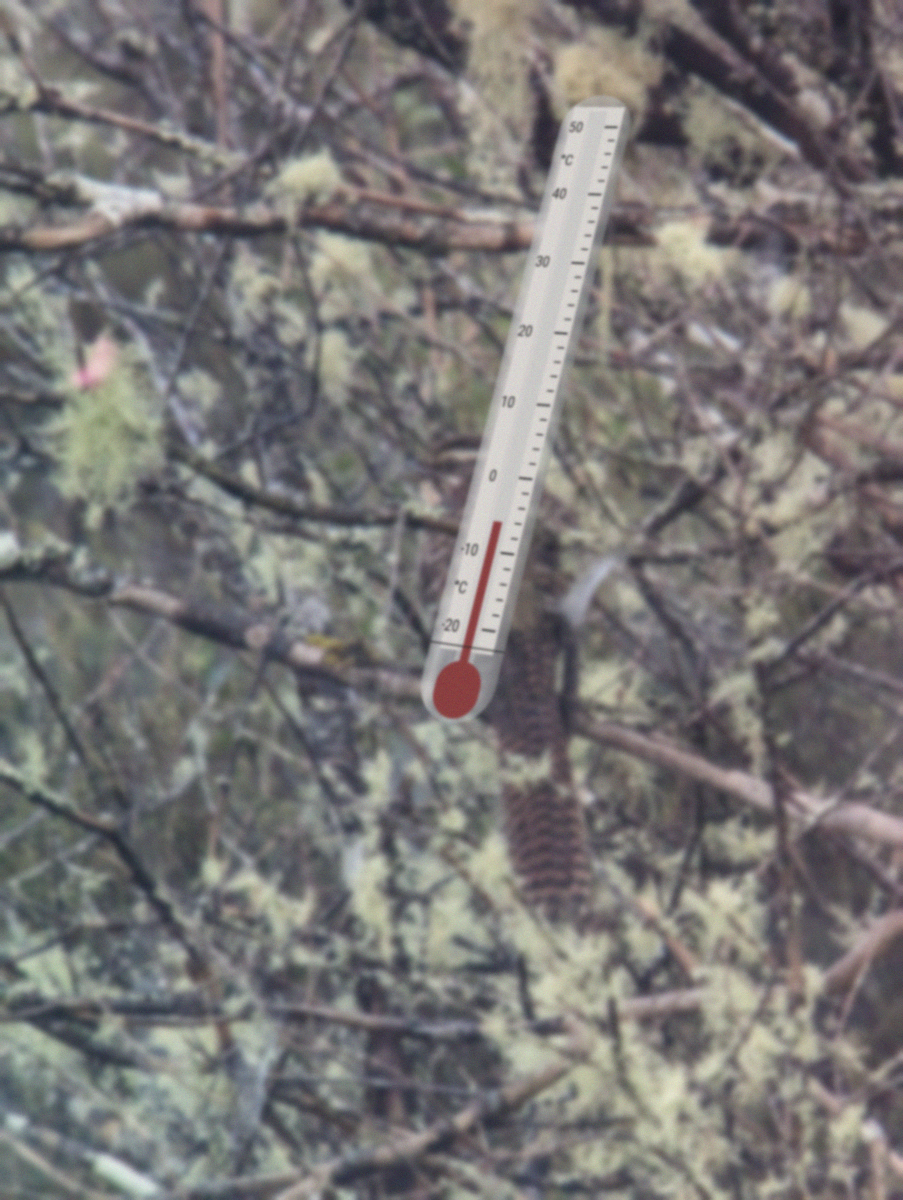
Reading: **-6** °C
